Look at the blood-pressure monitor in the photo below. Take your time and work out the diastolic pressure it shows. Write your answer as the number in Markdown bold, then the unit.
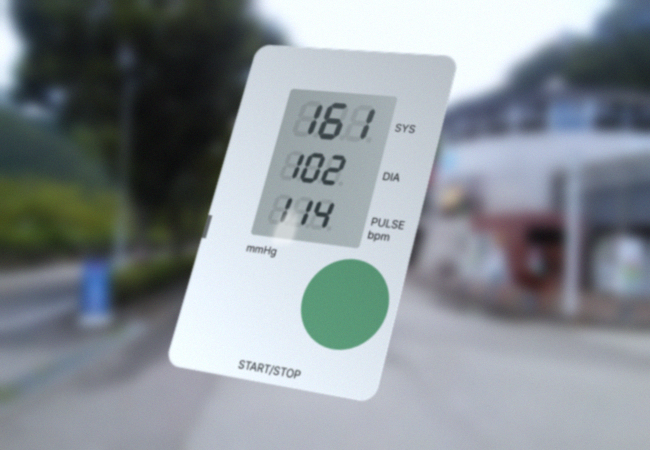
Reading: **102** mmHg
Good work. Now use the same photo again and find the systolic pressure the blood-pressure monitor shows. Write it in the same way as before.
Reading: **161** mmHg
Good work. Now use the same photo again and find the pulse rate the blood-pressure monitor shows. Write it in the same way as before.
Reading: **114** bpm
